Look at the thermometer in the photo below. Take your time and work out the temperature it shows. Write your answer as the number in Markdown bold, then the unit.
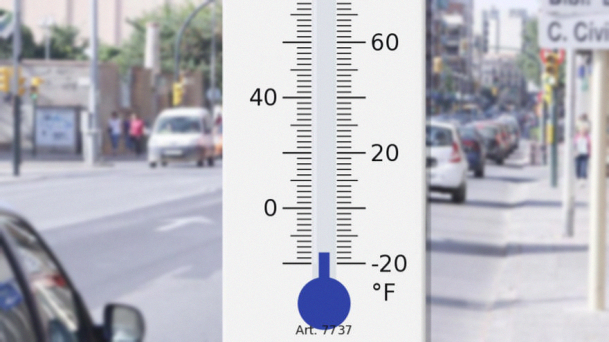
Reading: **-16** °F
